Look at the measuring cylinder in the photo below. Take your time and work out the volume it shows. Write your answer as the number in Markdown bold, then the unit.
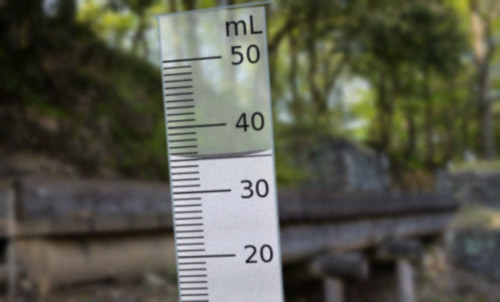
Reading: **35** mL
